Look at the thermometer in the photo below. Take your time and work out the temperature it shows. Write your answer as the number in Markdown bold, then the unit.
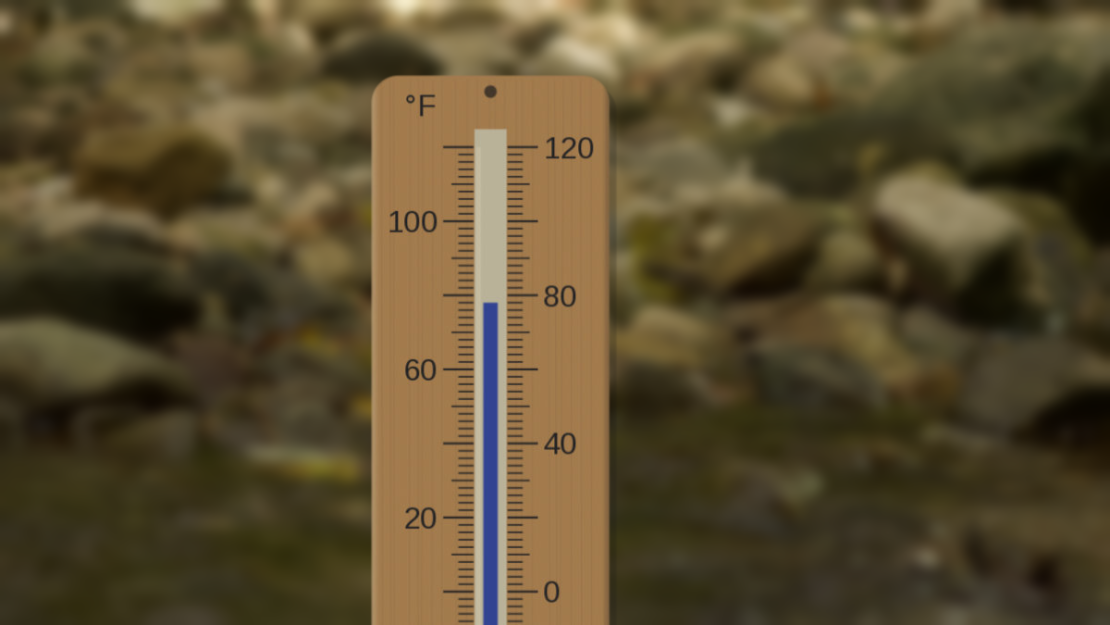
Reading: **78** °F
